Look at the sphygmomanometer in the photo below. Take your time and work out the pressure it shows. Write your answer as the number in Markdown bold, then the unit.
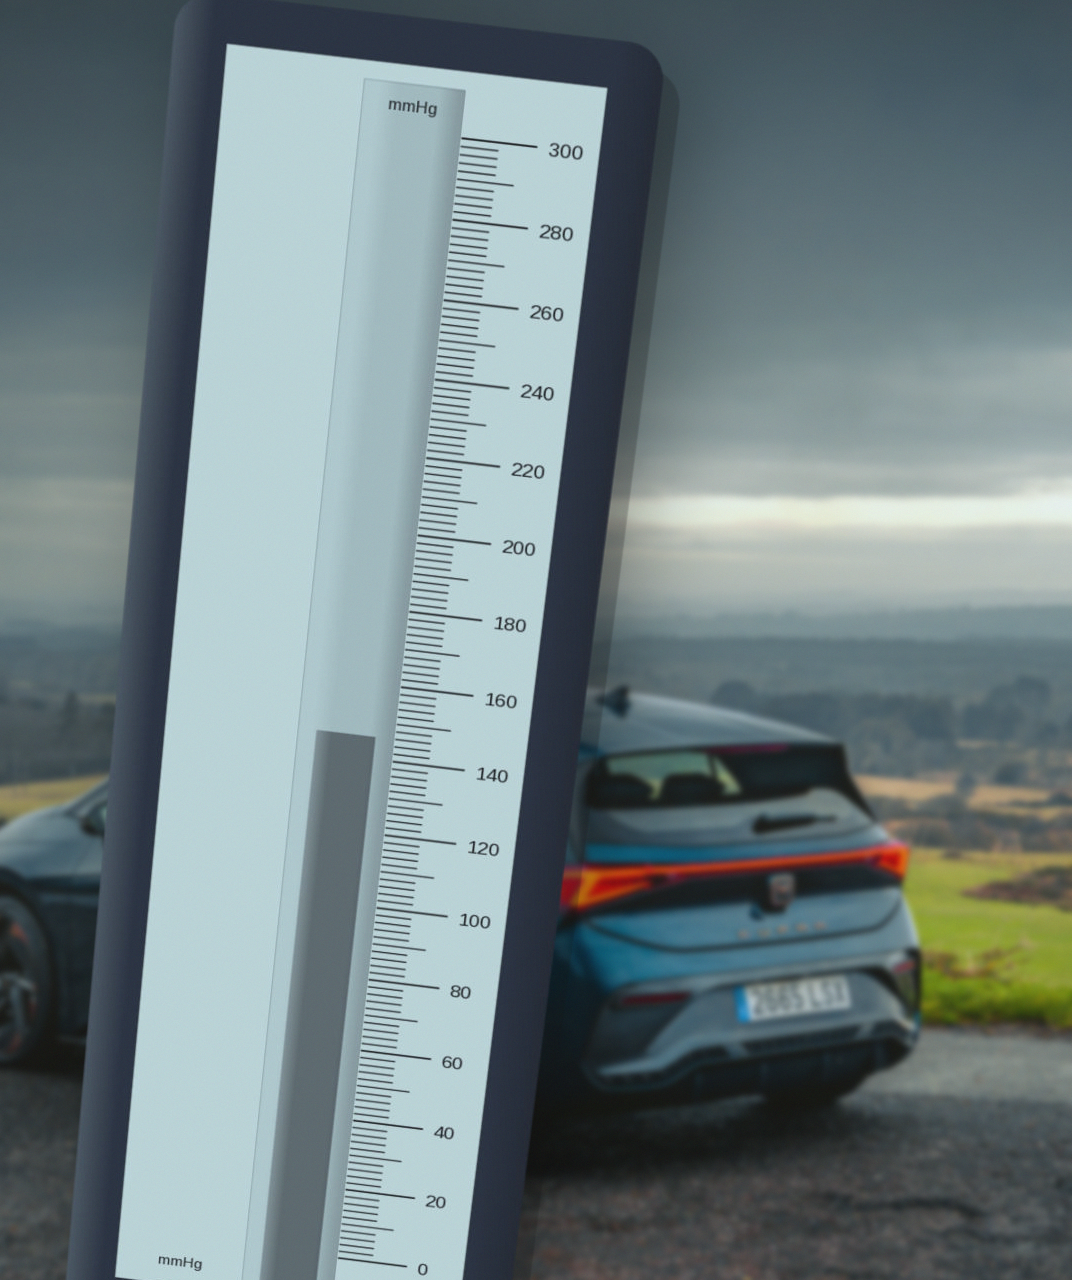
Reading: **146** mmHg
